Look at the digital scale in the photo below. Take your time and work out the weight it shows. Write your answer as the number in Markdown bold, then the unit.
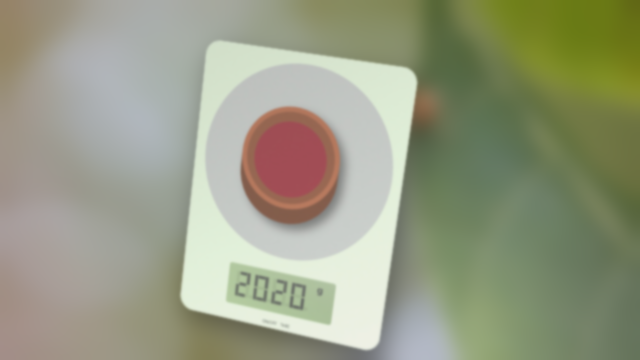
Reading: **2020** g
